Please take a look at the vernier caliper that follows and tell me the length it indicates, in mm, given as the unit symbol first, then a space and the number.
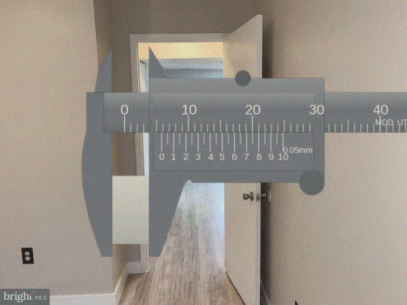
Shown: mm 5.8
